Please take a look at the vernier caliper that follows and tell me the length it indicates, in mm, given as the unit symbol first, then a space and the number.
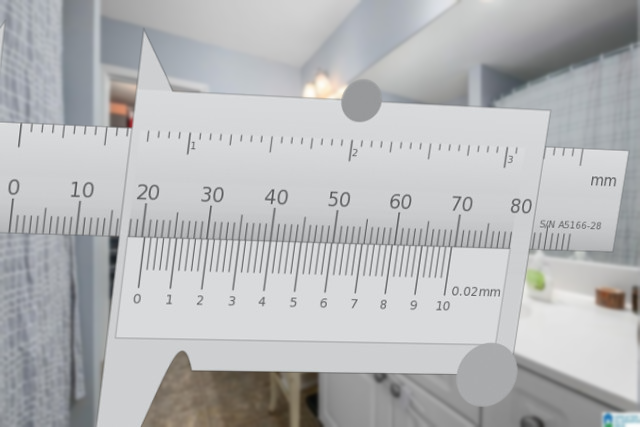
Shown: mm 20.4
